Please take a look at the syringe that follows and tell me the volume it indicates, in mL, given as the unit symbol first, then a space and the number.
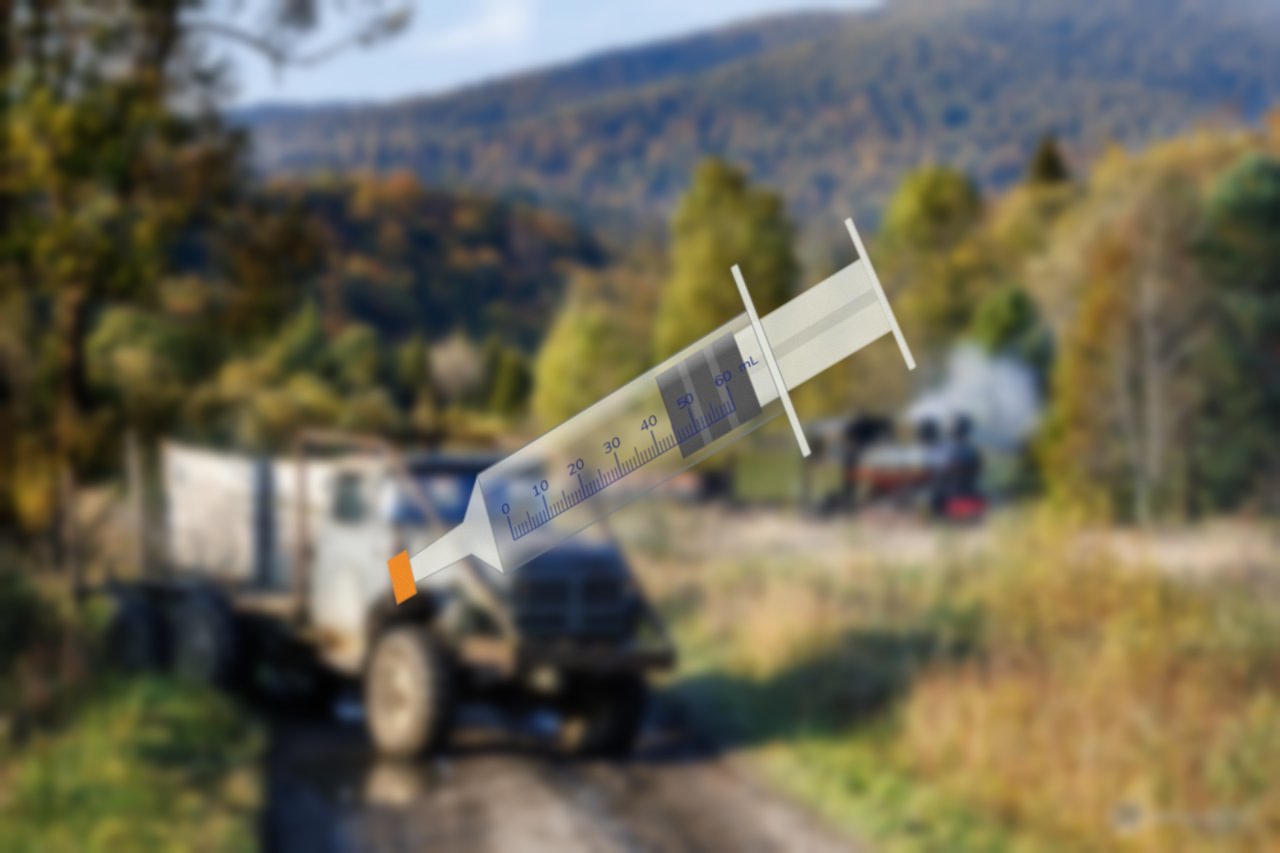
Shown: mL 45
